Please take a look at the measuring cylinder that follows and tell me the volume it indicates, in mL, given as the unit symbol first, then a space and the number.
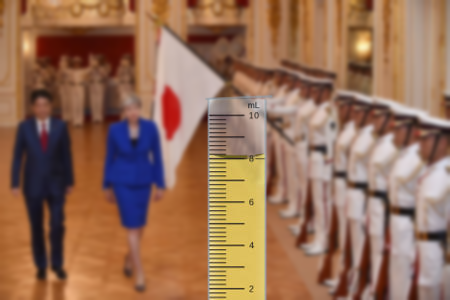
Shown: mL 8
